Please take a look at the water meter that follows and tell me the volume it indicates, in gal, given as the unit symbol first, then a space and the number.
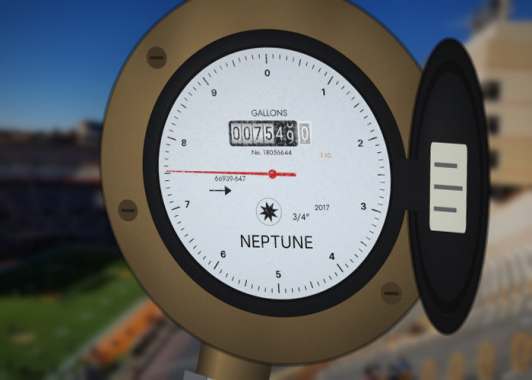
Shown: gal 75487.5
